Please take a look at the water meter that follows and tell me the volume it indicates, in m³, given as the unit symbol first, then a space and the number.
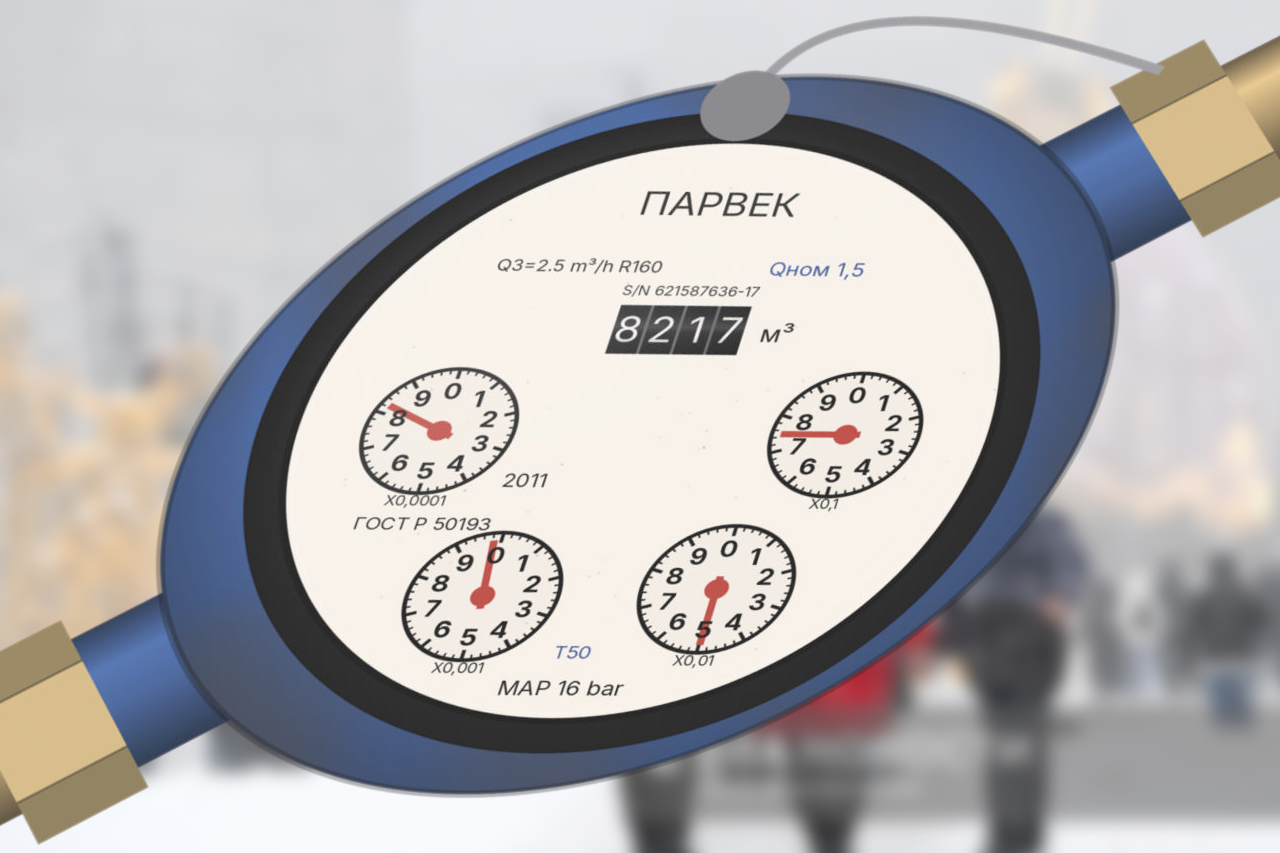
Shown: m³ 8217.7498
